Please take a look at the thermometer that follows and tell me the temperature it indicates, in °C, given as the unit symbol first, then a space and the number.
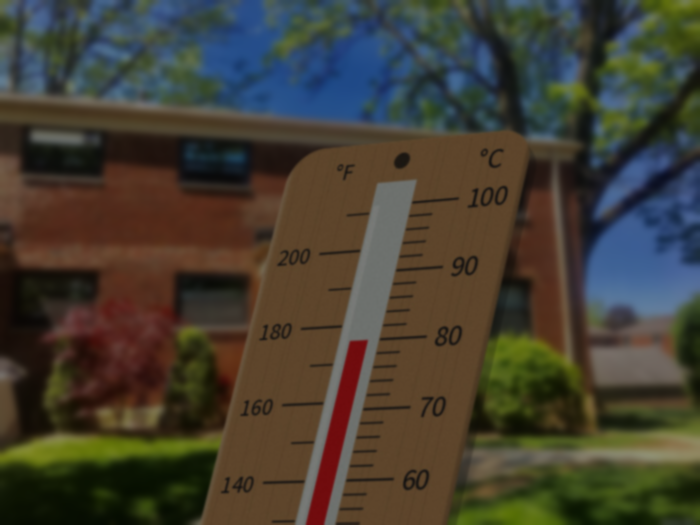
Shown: °C 80
